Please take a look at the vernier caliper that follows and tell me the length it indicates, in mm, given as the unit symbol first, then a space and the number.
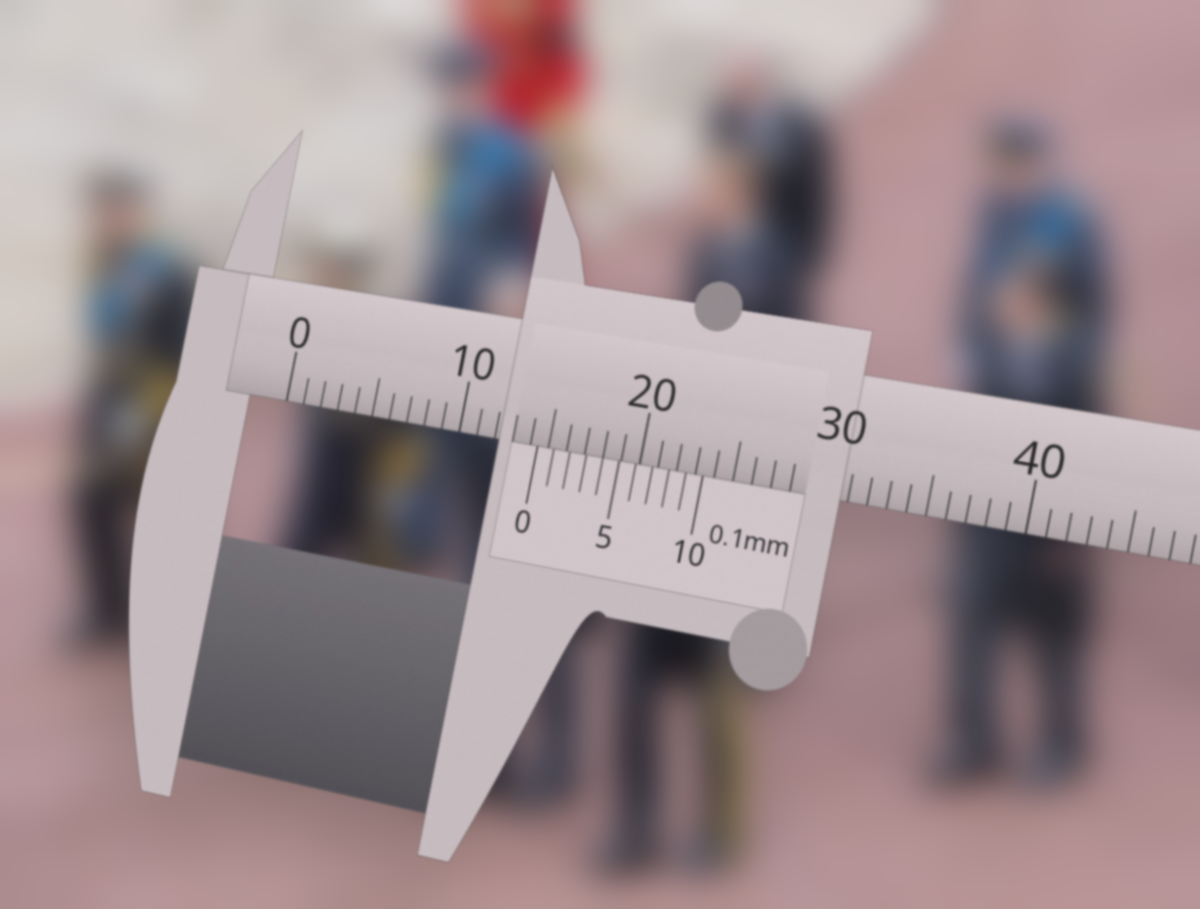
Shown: mm 14.4
